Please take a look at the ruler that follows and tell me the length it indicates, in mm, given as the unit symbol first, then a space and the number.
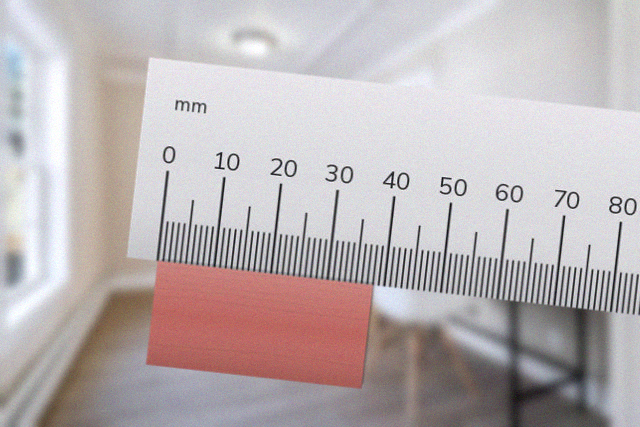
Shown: mm 38
